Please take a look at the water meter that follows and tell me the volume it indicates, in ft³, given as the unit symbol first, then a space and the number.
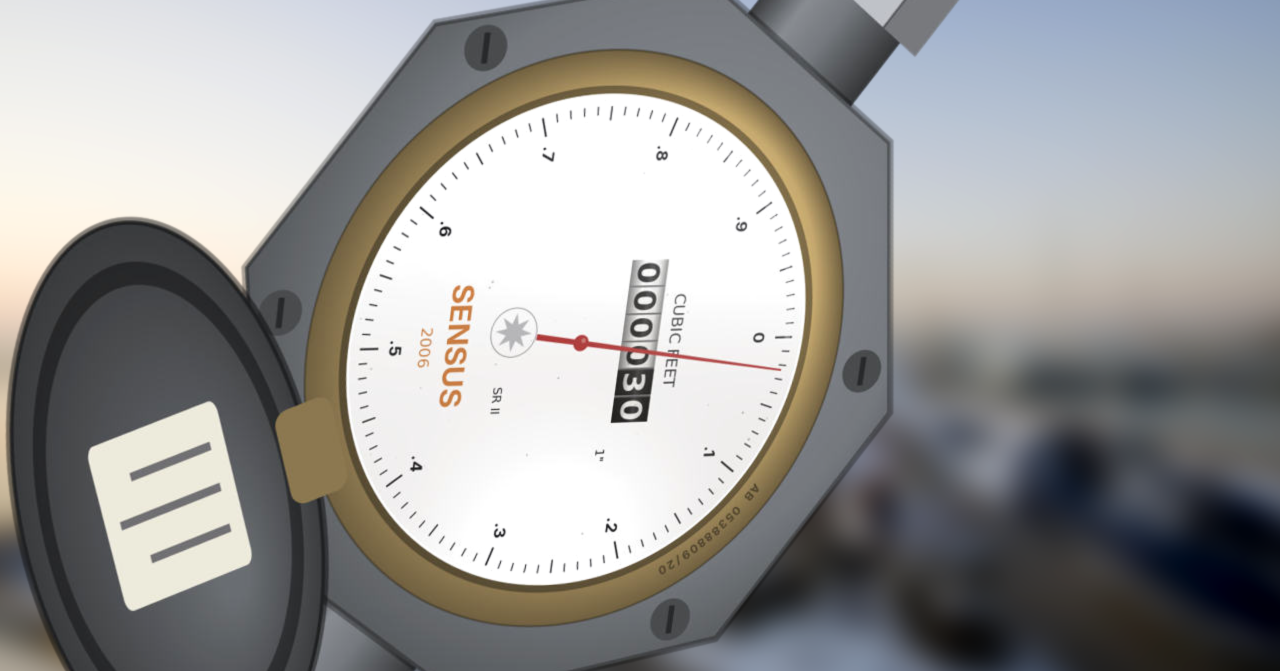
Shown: ft³ 30.02
